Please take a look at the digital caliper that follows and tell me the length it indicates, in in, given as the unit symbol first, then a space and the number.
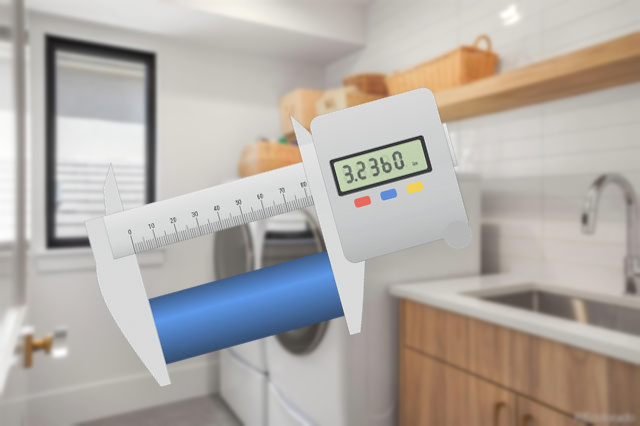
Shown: in 3.2360
